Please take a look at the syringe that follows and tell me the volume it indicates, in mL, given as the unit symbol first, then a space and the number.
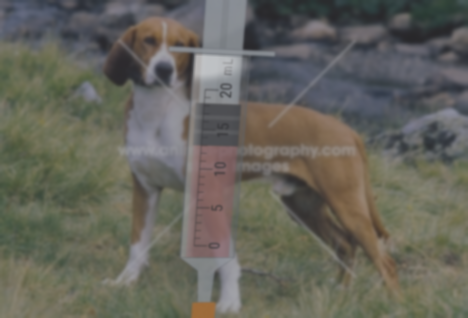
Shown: mL 13
